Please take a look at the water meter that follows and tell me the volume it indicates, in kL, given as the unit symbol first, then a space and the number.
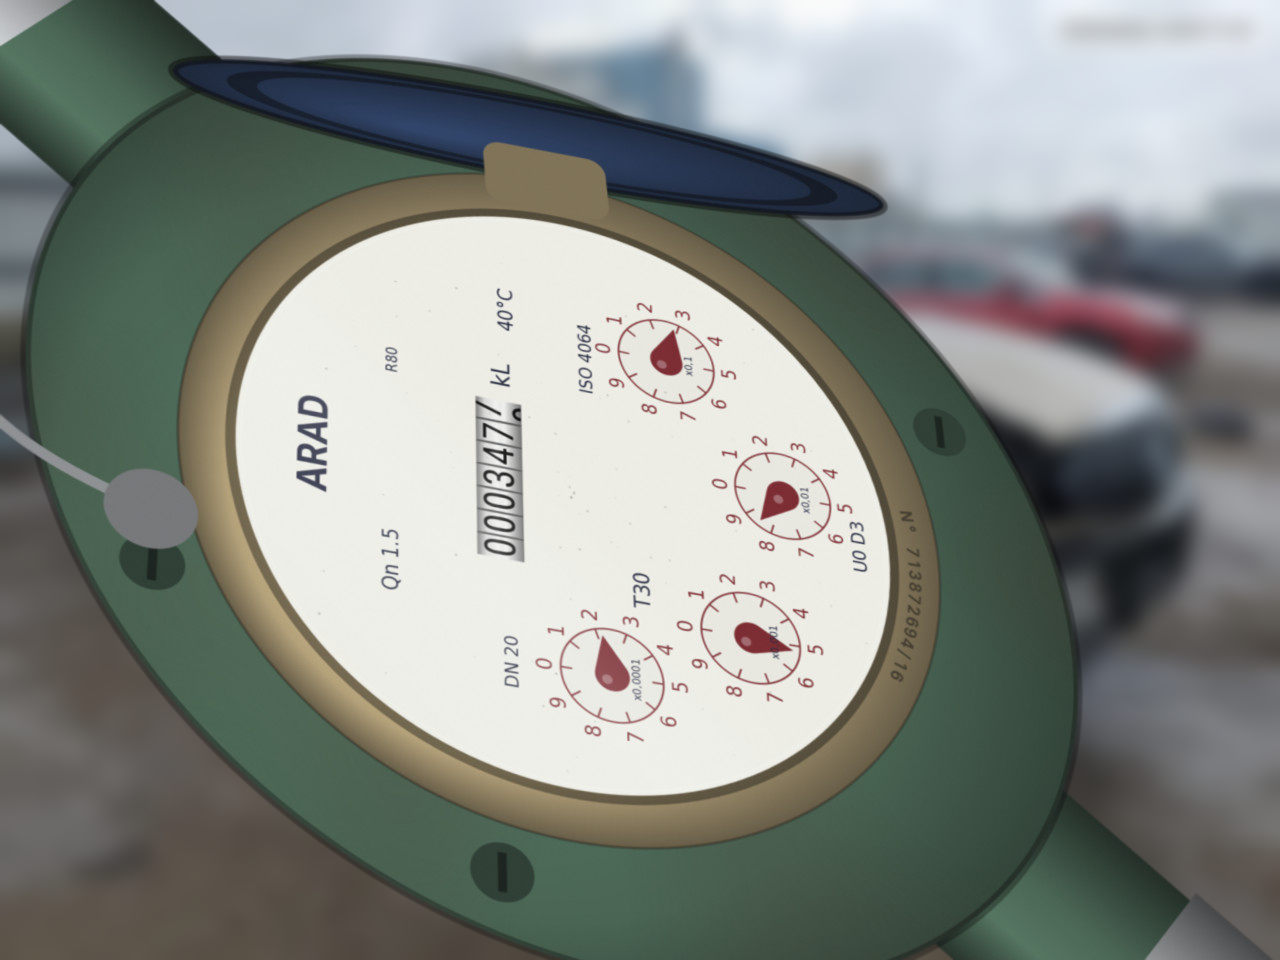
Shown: kL 3477.2852
